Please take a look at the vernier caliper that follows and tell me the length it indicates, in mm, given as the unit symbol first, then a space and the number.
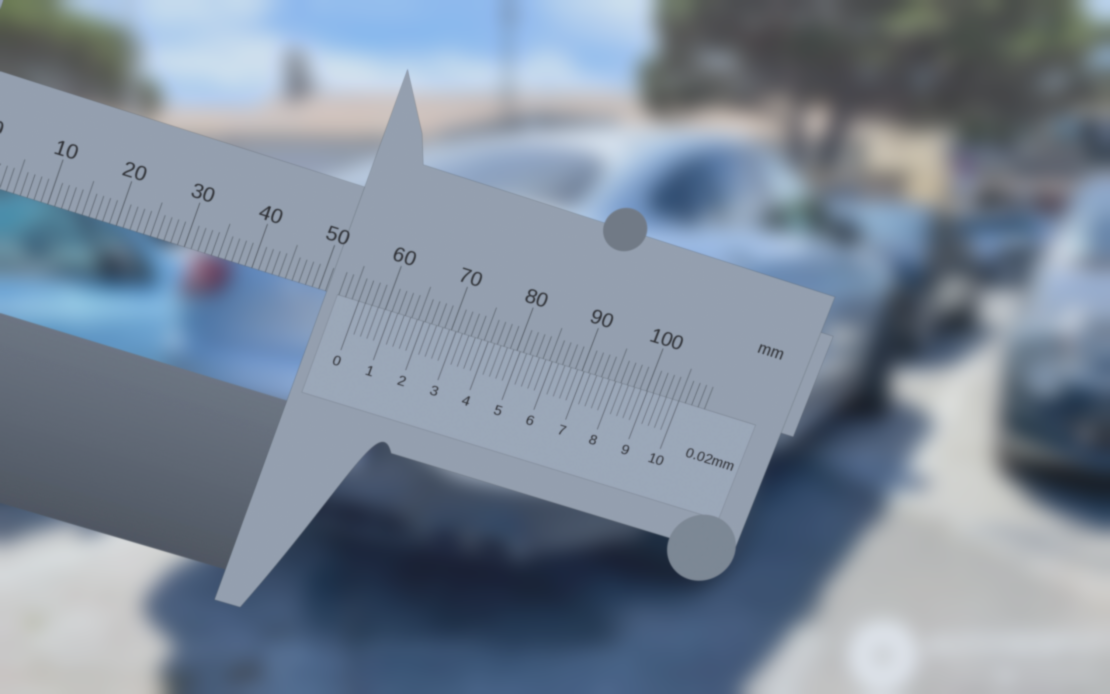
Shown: mm 56.0
